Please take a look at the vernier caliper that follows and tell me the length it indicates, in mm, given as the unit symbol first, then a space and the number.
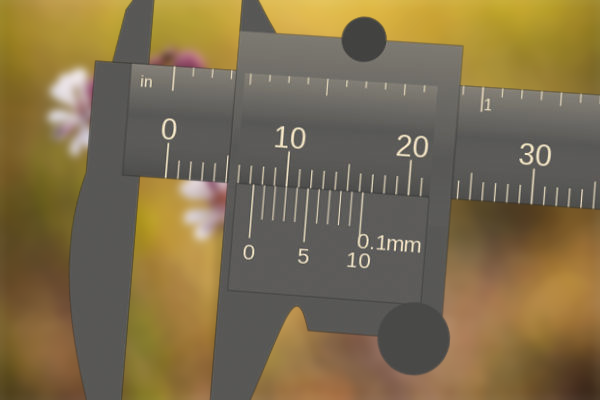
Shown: mm 7.3
